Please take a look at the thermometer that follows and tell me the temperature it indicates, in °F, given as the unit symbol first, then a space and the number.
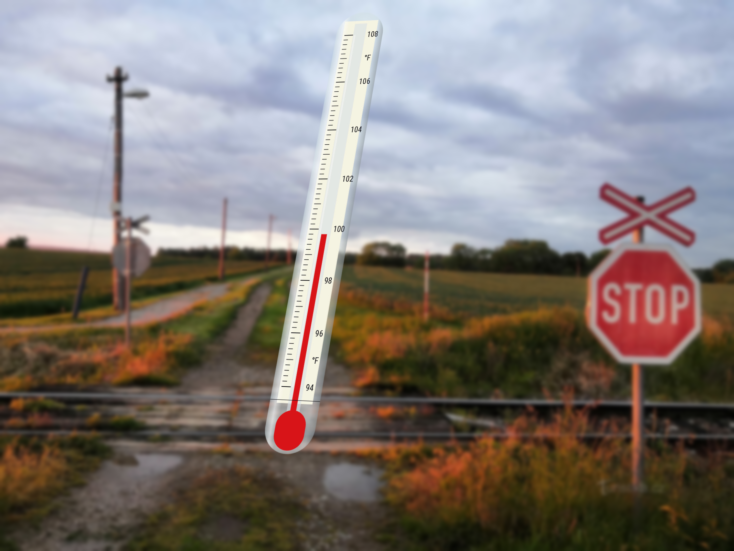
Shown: °F 99.8
